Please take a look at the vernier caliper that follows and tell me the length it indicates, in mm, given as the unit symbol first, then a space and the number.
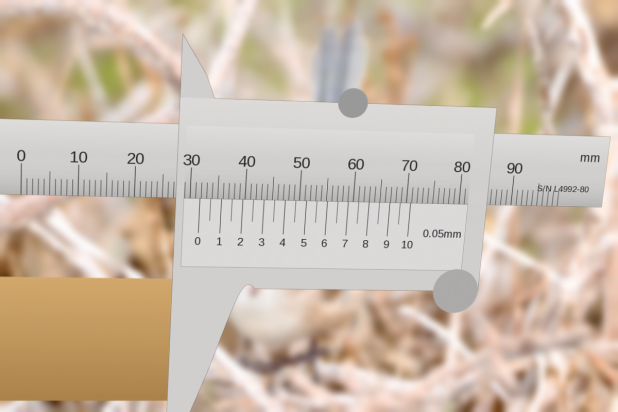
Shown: mm 31.8
